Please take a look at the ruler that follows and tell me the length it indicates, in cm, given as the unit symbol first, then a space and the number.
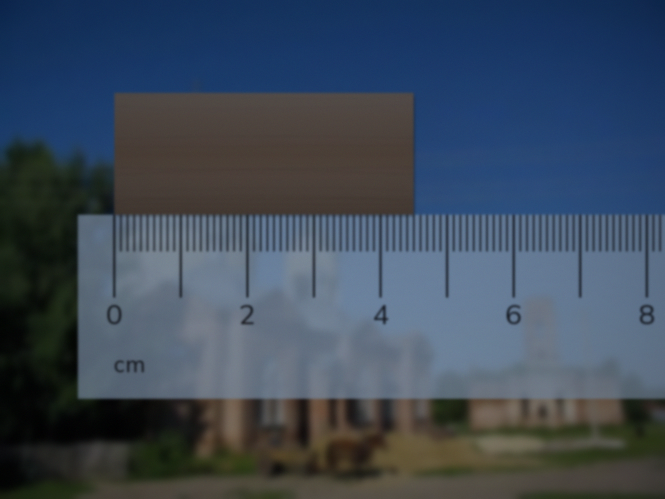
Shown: cm 4.5
